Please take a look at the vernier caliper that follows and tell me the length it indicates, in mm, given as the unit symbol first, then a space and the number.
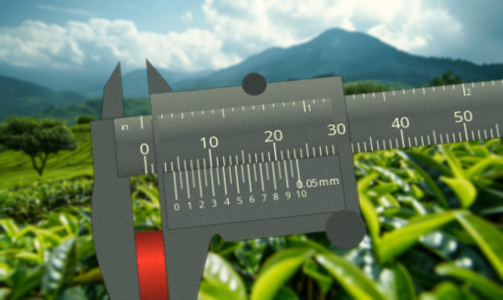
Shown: mm 4.2
